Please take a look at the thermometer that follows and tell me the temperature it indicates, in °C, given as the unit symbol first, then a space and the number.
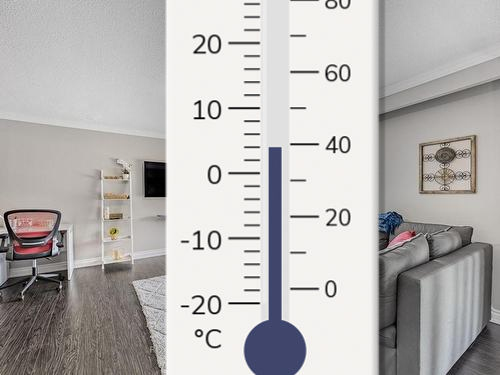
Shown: °C 4
